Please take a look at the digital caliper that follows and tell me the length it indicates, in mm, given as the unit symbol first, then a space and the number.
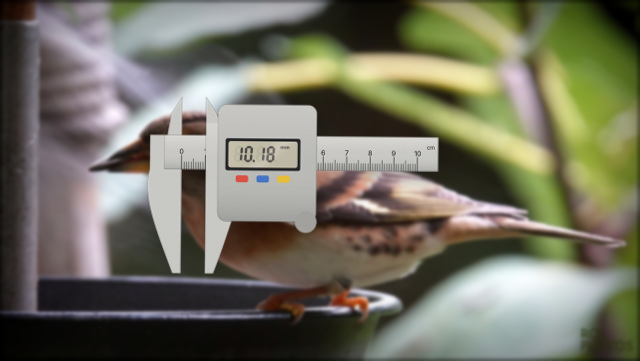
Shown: mm 10.18
